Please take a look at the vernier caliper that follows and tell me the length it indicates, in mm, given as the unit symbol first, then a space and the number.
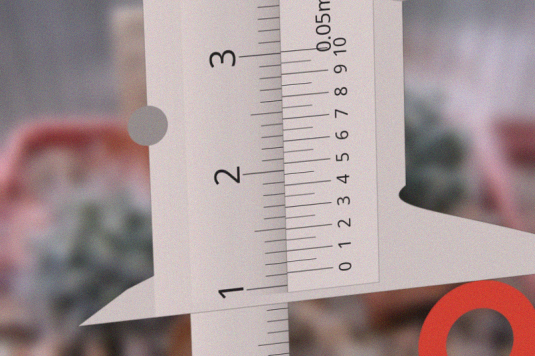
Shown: mm 11.1
